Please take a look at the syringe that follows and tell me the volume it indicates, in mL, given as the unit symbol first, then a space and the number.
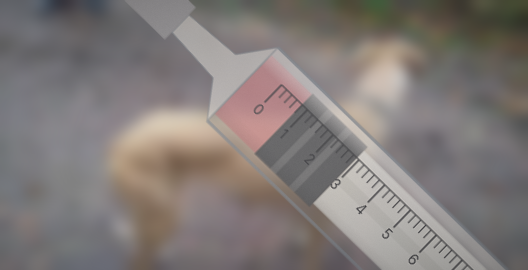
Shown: mL 0.8
